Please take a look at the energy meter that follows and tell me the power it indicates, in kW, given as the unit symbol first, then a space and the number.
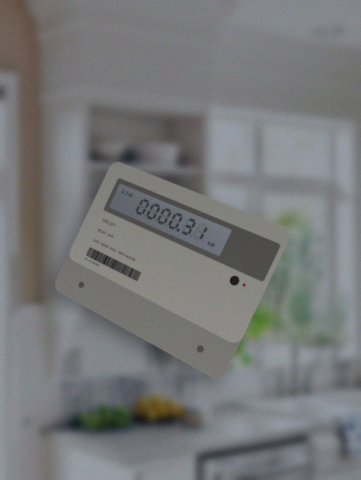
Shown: kW 0.31
